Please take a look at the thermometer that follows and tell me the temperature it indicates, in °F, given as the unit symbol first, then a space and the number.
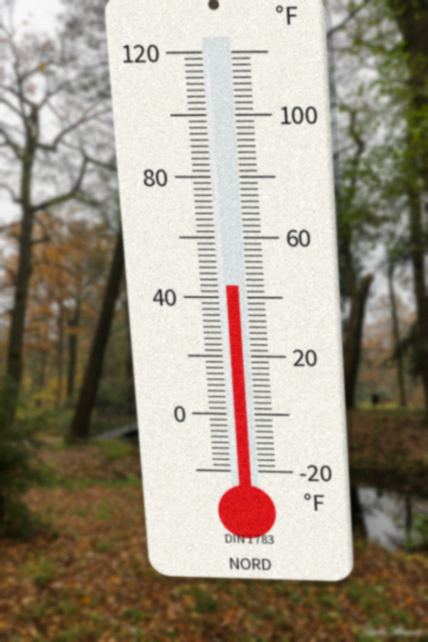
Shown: °F 44
